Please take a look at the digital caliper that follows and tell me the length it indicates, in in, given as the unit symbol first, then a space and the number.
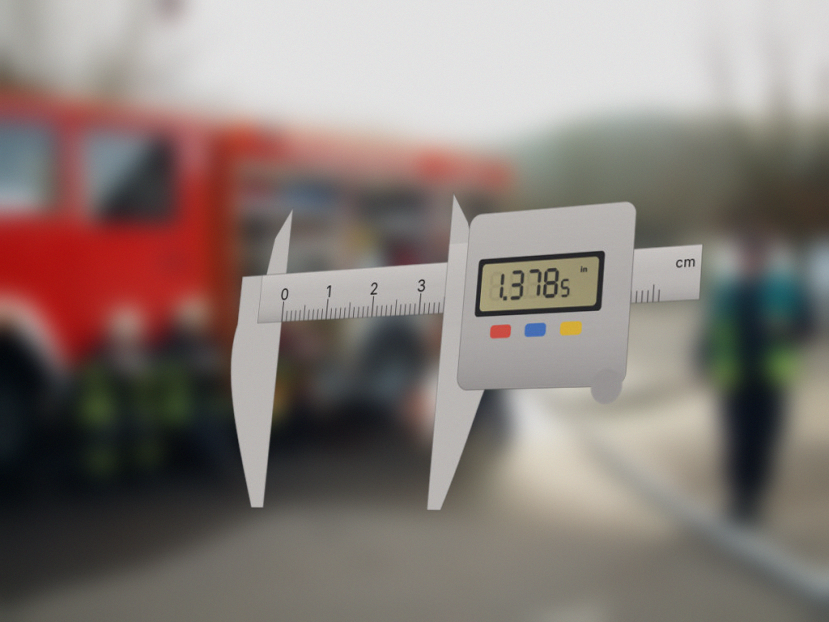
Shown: in 1.3785
